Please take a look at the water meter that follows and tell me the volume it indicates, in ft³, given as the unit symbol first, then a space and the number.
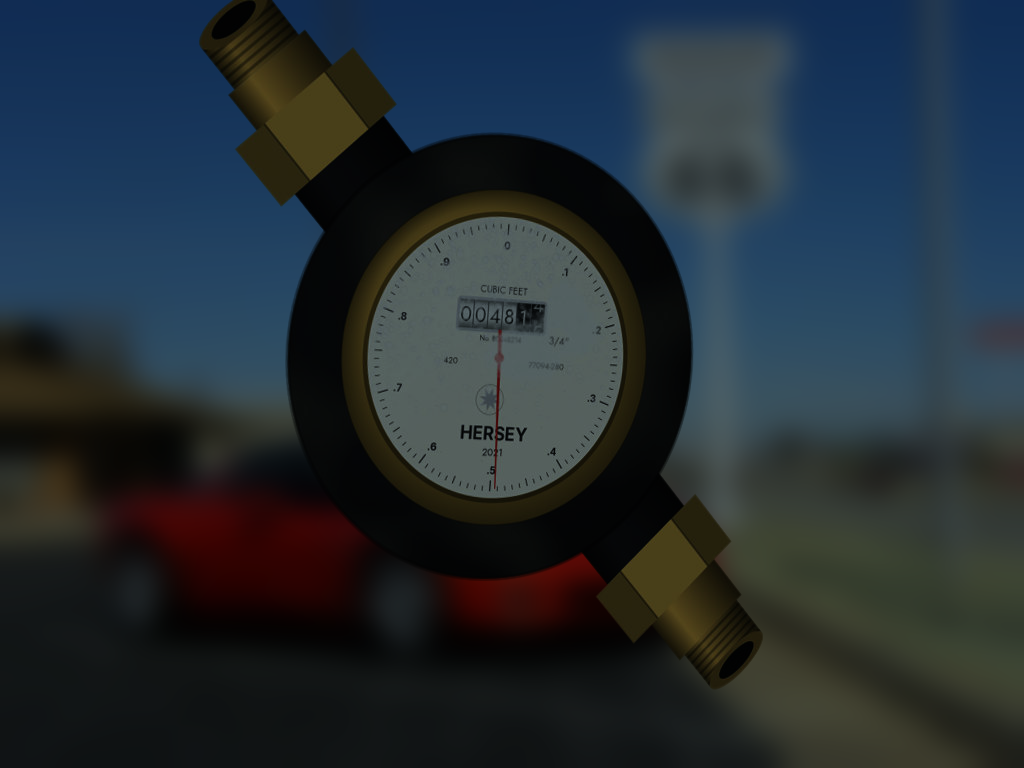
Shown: ft³ 4814.49
